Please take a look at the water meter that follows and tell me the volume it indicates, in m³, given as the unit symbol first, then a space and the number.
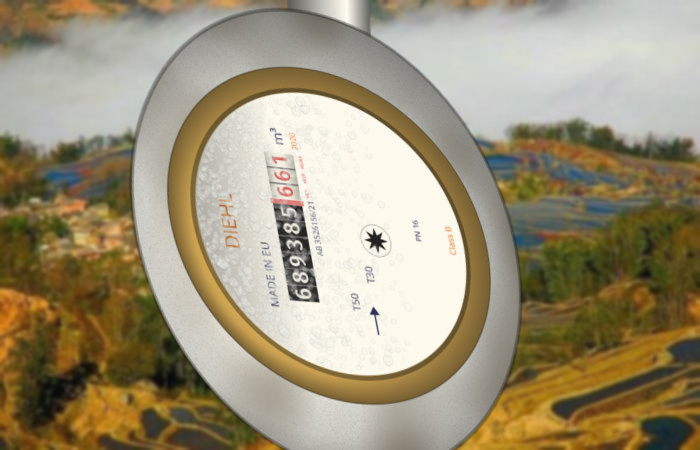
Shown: m³ 689385.661
